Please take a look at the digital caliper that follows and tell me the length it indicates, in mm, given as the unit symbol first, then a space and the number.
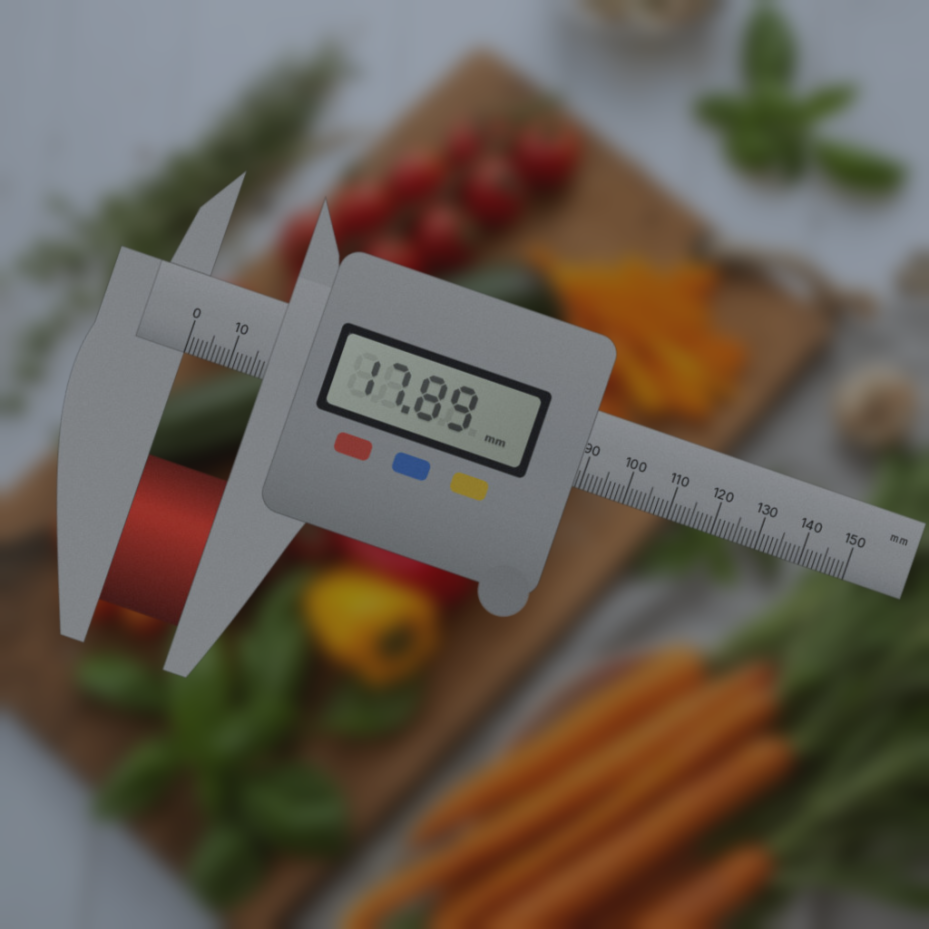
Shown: mm 17.89
